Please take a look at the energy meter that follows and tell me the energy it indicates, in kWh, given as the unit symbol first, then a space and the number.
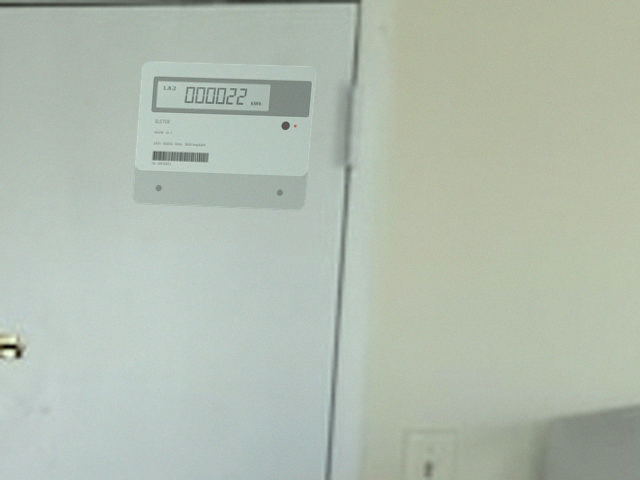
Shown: kWh 22
